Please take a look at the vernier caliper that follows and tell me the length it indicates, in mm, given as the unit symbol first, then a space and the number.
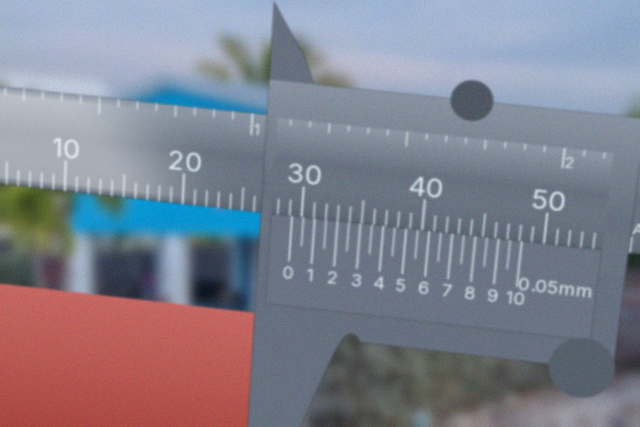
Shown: mm 29.2
